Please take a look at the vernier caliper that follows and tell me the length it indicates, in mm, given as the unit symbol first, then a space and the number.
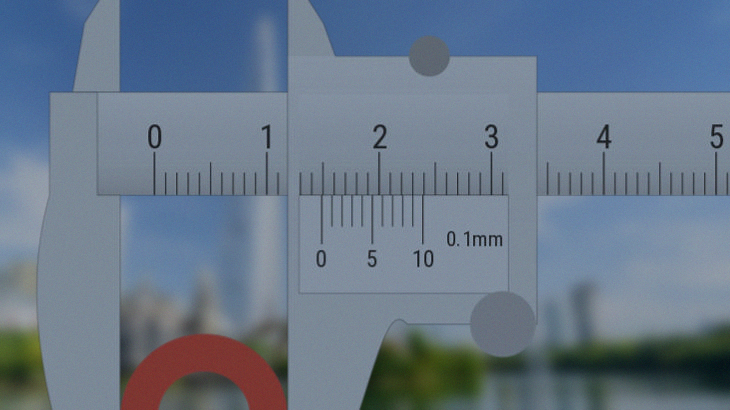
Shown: mm 14.9
